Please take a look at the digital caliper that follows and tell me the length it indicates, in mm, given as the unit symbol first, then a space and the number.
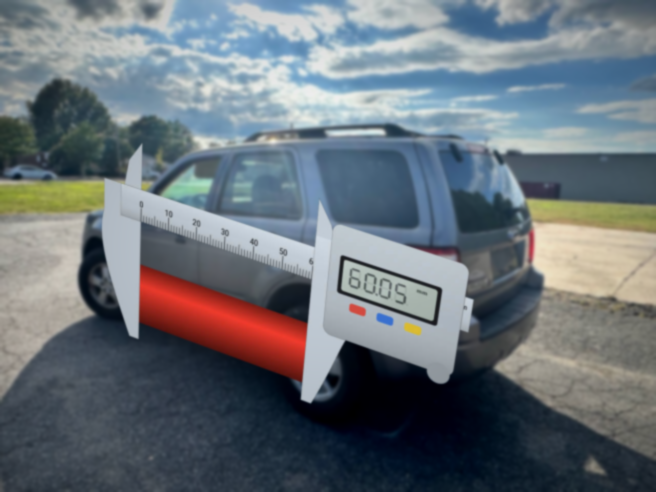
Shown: mm 60.05
